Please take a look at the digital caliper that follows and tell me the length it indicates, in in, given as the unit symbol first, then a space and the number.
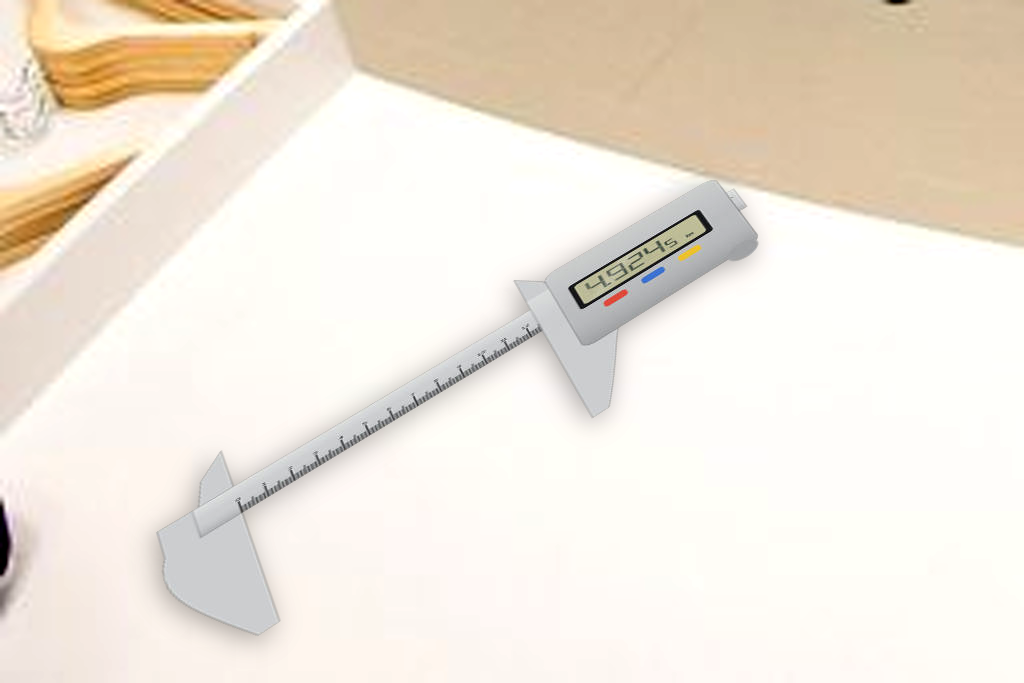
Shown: in 4.9245
